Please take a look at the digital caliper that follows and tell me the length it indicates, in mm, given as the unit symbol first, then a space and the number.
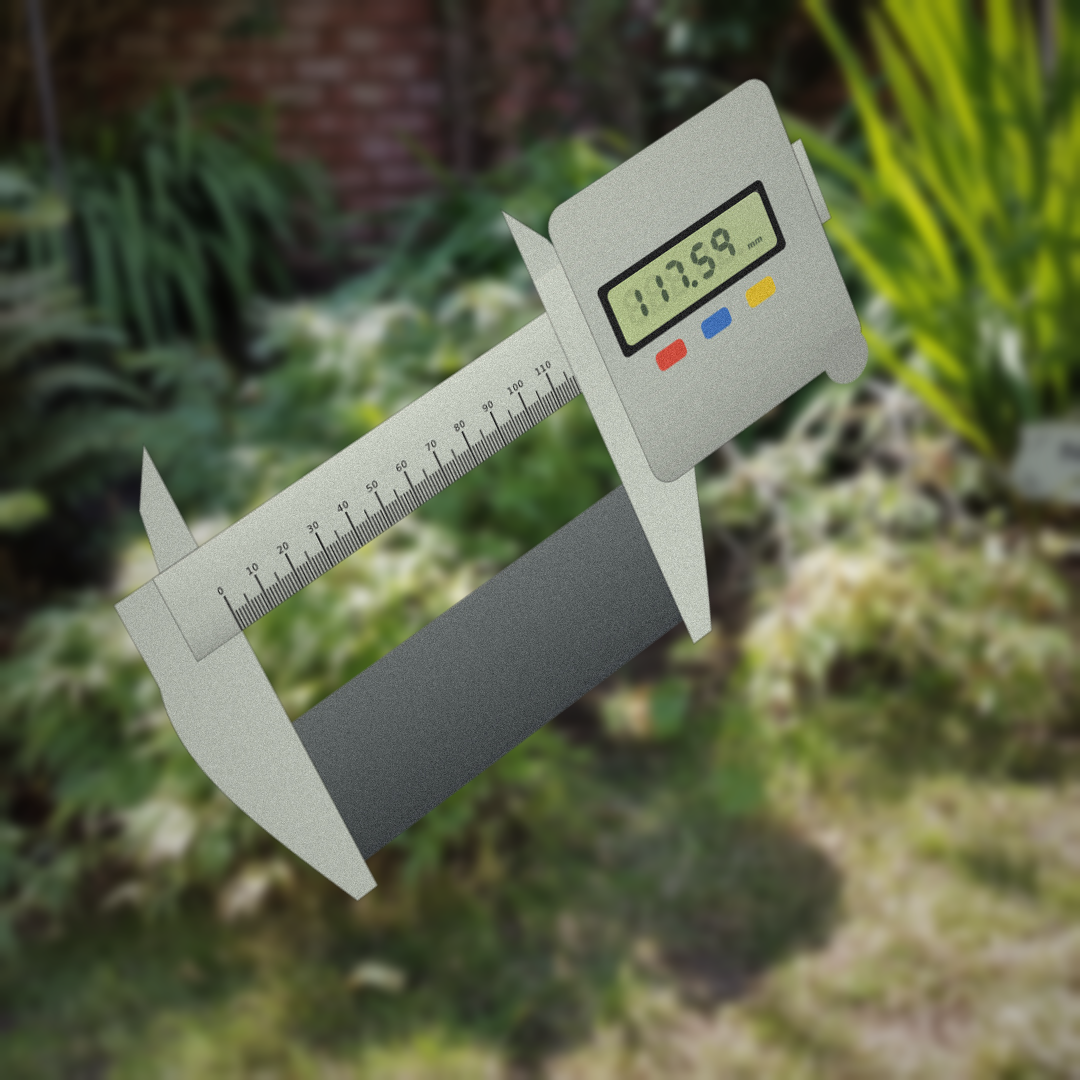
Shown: mm 117.59
